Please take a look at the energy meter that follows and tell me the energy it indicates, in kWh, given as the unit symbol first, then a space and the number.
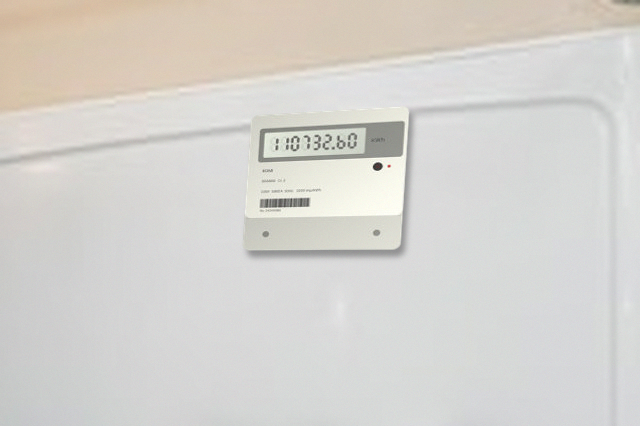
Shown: kWh 110732.60
